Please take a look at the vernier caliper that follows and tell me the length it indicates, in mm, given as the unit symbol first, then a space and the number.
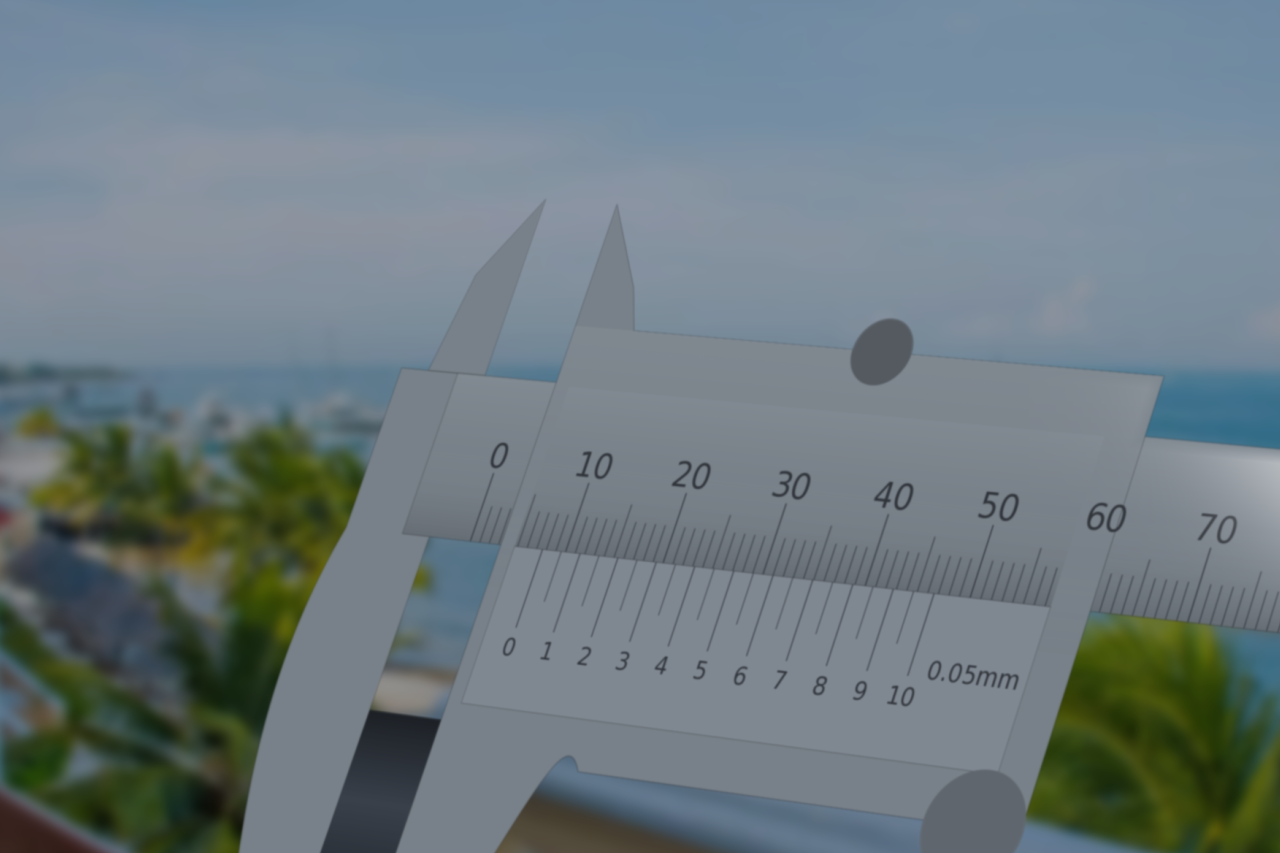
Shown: mm 7.6
